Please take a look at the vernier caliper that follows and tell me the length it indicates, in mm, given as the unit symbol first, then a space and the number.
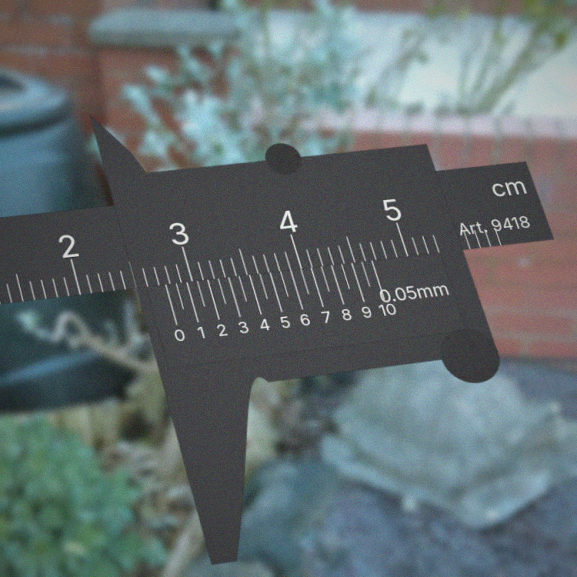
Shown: mm 27.6
